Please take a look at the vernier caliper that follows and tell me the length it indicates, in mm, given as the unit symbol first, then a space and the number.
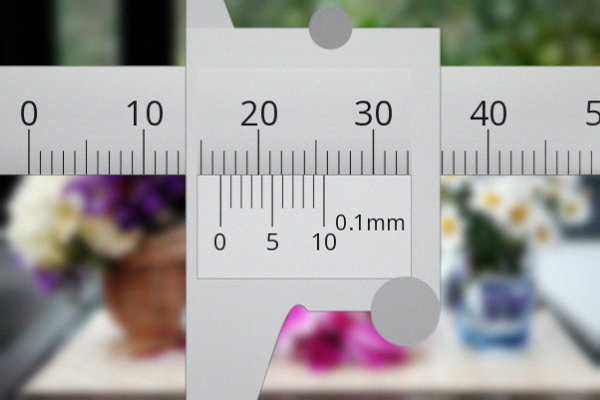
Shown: mm 16.7
